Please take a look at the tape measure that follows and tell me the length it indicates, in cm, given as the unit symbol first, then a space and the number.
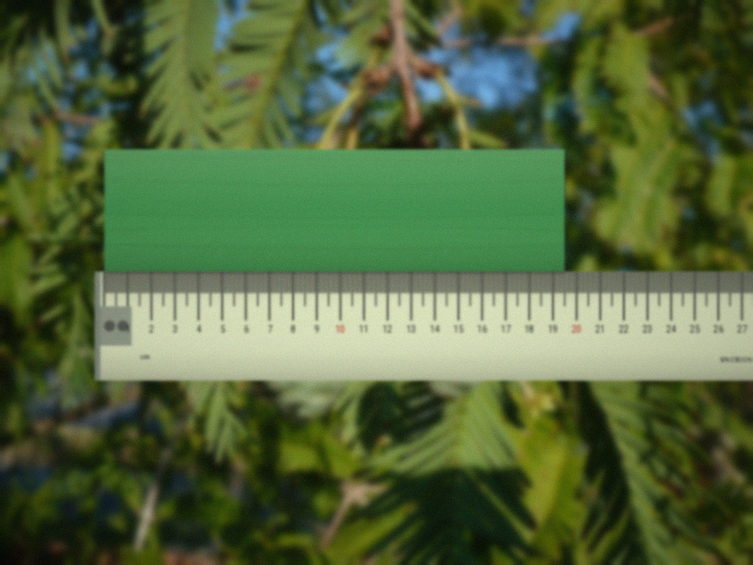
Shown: cm 19.5
